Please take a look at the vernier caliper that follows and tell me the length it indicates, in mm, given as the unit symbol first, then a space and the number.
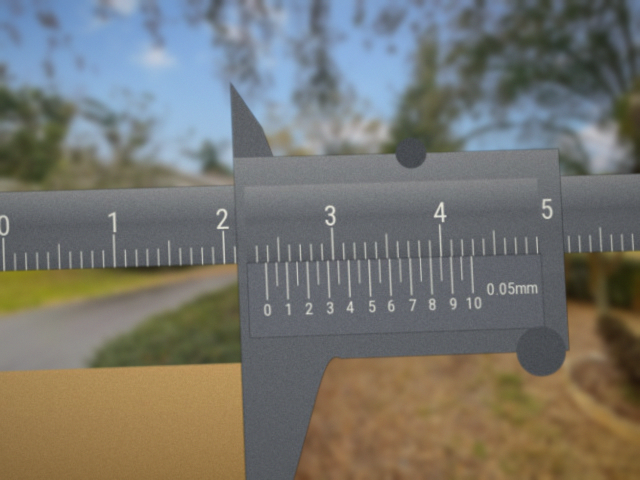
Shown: mm 23.8
